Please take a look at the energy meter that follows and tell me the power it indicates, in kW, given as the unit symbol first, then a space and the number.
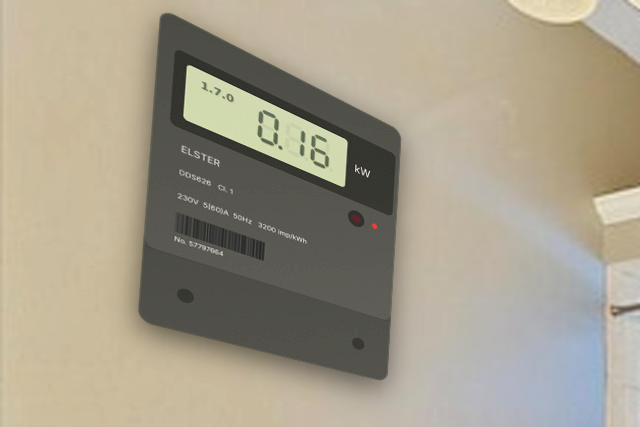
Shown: kW 0.16
